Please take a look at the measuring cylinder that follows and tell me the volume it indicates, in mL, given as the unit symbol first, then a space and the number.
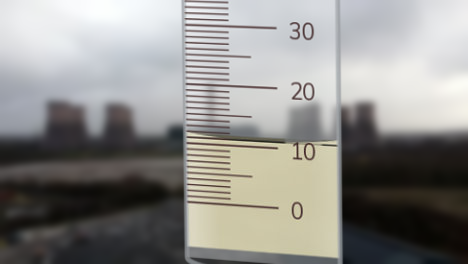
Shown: mL 11
